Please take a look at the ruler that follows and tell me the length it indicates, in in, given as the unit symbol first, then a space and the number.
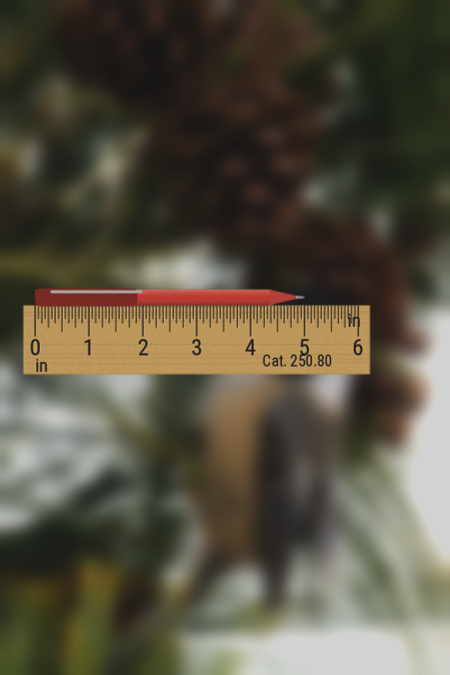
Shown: in 5
